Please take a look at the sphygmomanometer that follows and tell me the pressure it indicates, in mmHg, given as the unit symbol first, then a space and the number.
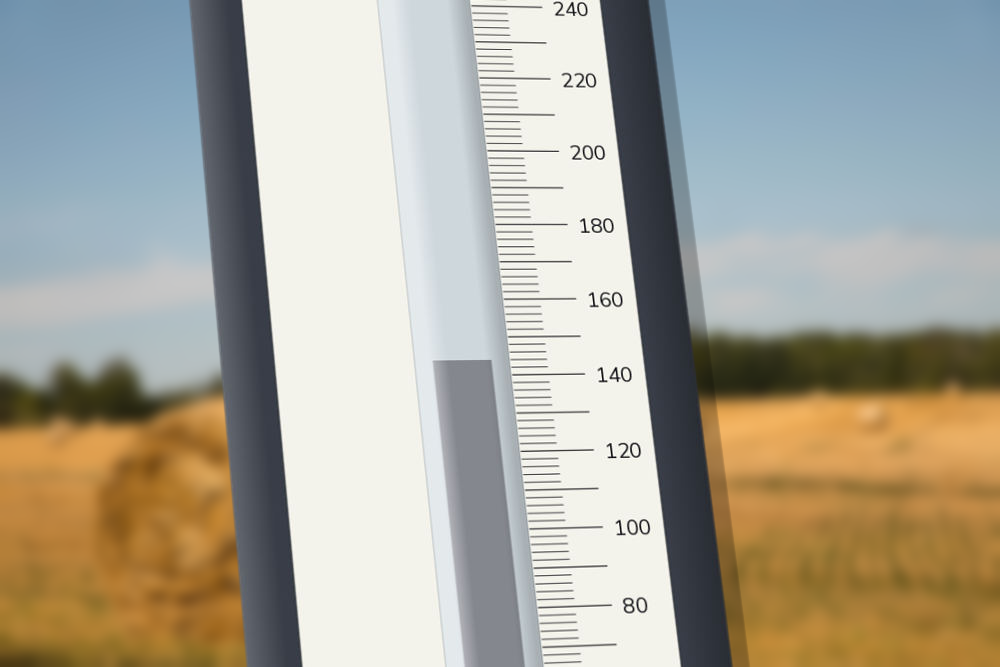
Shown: mmHg 144
